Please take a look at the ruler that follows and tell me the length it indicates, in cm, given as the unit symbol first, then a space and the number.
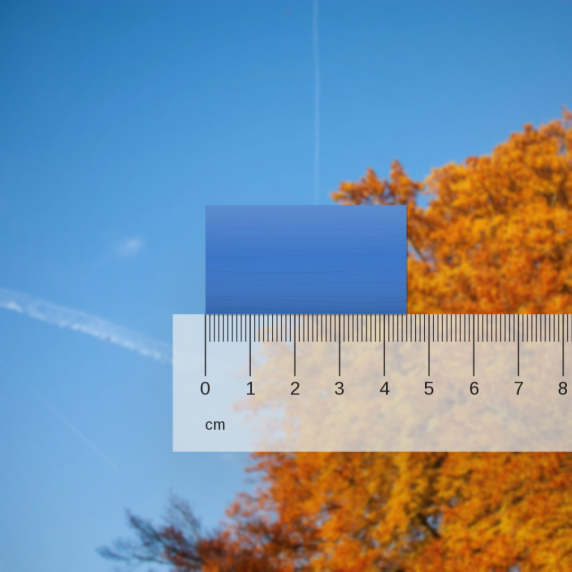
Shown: cm 4.5
